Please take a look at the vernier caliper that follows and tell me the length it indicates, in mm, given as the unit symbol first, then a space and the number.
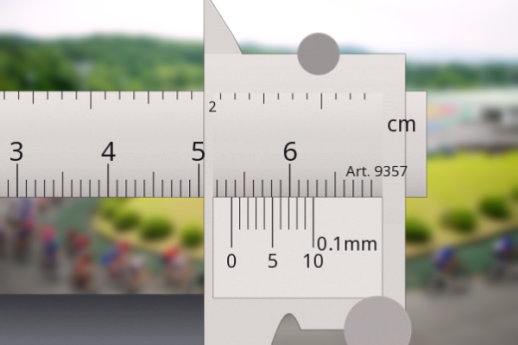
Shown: mm 53.6
